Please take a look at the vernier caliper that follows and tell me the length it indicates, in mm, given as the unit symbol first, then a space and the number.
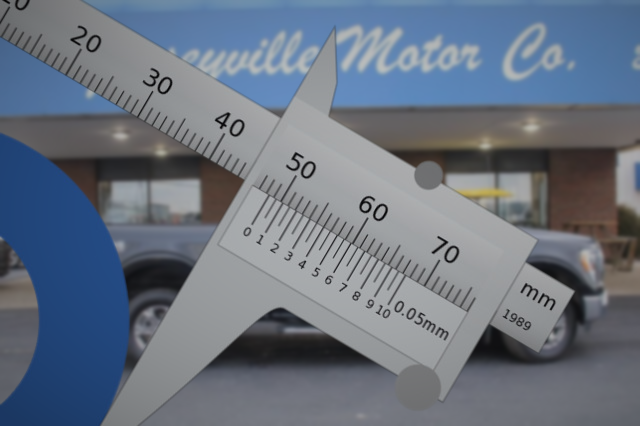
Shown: mm 48.4
